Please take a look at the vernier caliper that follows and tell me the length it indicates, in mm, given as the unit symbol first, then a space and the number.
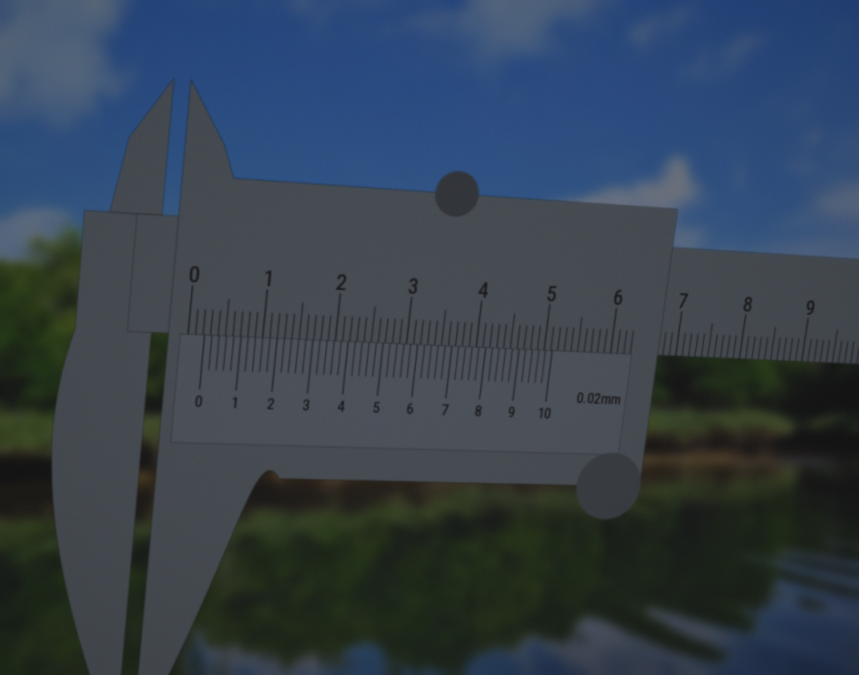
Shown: mm 2.2
